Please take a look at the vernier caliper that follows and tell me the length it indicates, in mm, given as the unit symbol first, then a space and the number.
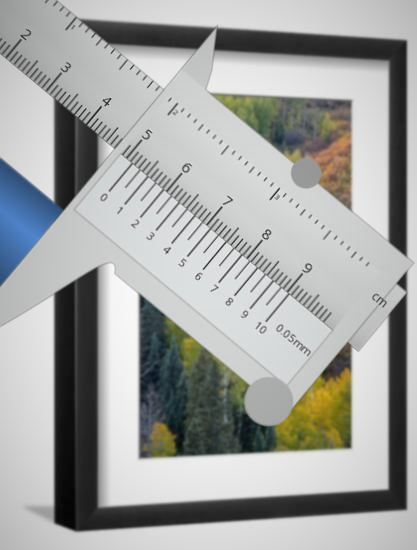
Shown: mm 51.5
